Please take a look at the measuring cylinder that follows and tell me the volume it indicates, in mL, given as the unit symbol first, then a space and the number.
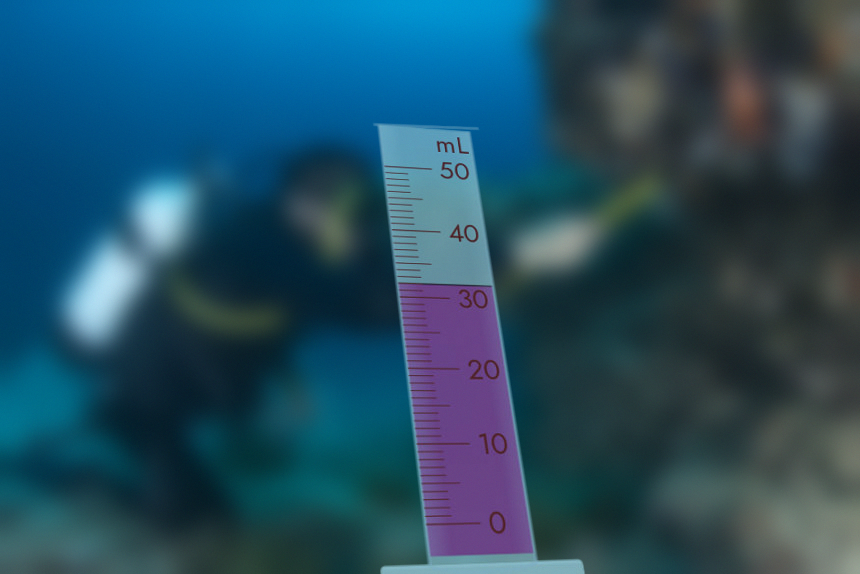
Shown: mL 32
